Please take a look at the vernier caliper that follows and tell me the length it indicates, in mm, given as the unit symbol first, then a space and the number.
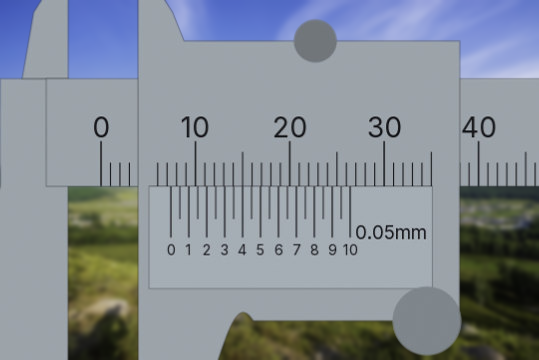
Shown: mm 7.4
